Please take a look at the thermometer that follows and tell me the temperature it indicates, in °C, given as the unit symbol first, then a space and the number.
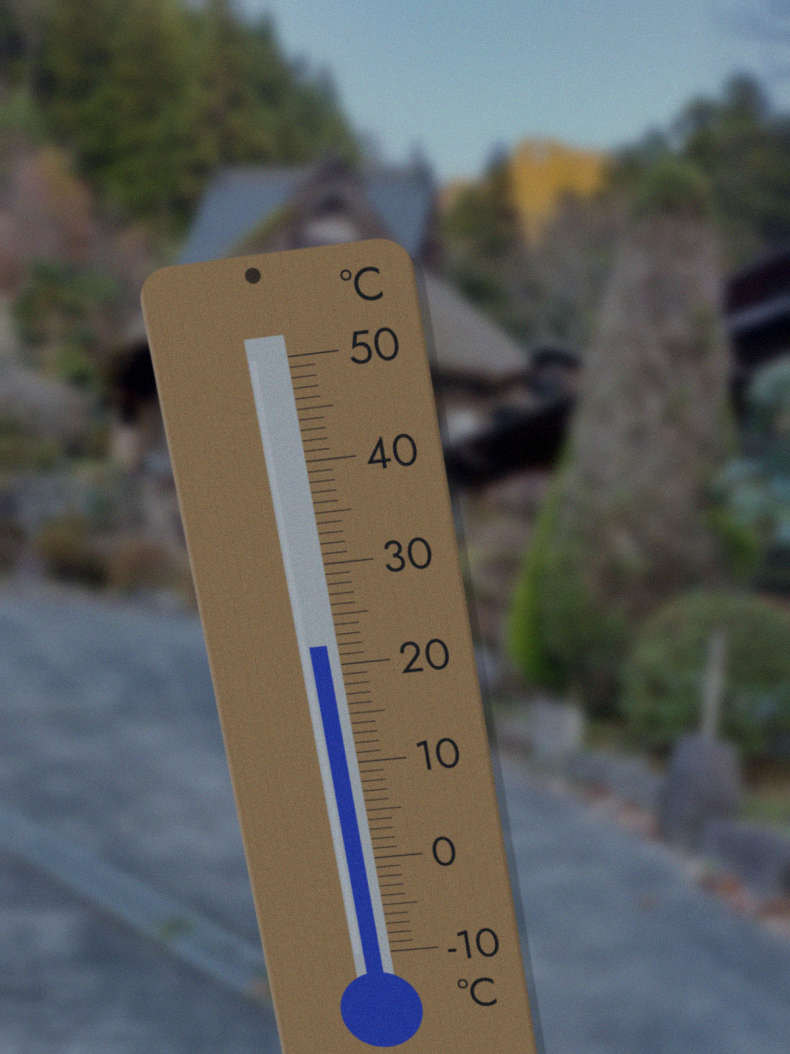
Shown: °C 22
